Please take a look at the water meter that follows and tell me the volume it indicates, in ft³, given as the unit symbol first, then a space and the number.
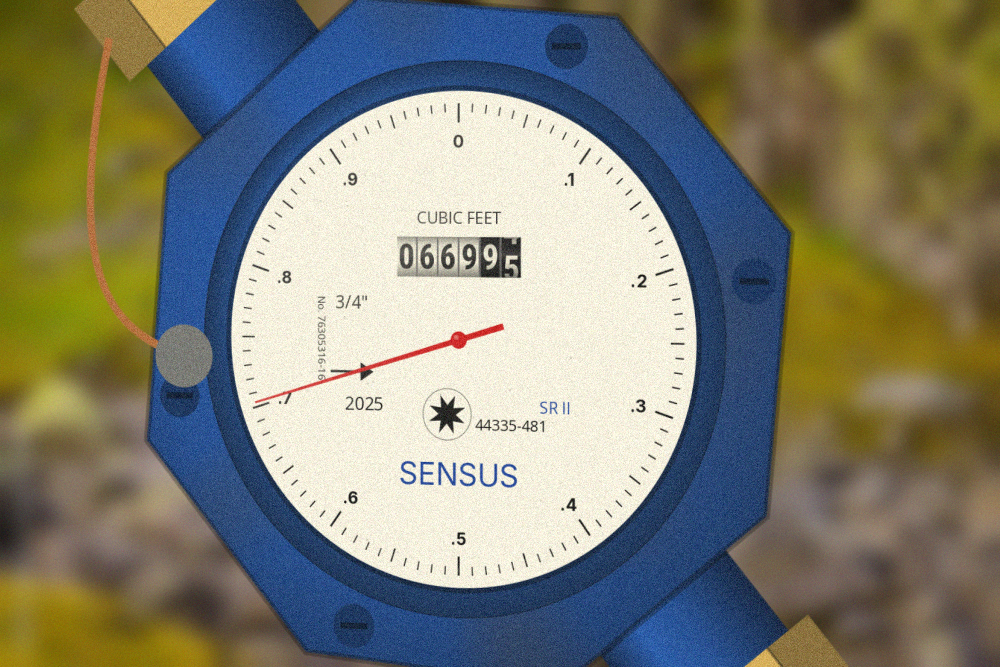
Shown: ft³ 66994.70
